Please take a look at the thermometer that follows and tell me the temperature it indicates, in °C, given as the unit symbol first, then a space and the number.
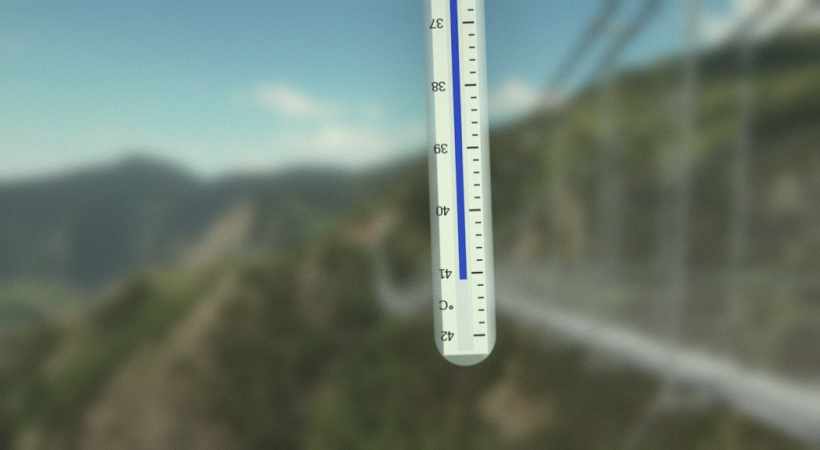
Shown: °C 41.1
